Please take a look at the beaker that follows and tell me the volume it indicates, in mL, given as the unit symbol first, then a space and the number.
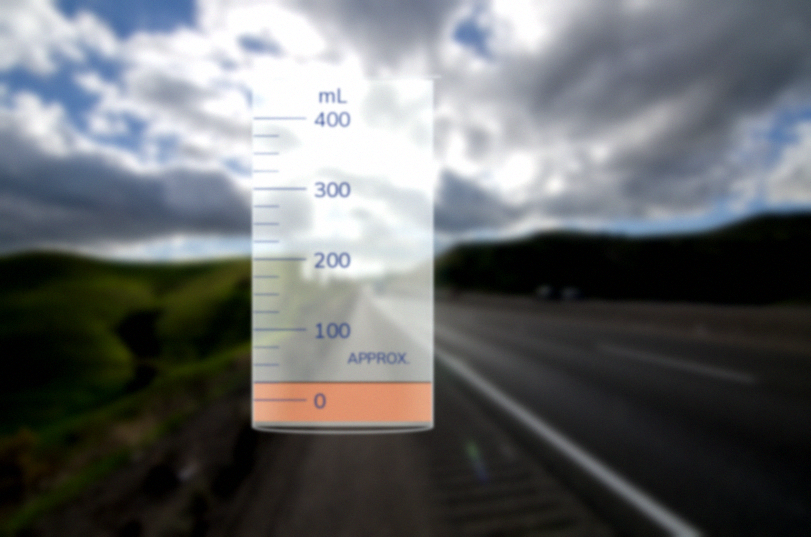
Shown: mL 25
